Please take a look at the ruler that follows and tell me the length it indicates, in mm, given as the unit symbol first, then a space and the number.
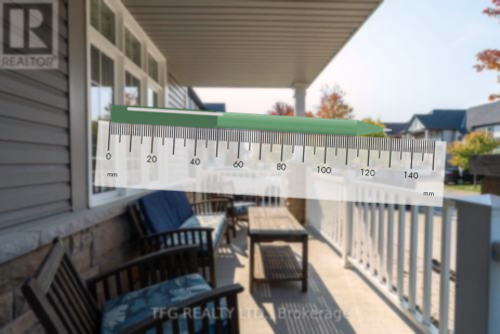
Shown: mm 130
